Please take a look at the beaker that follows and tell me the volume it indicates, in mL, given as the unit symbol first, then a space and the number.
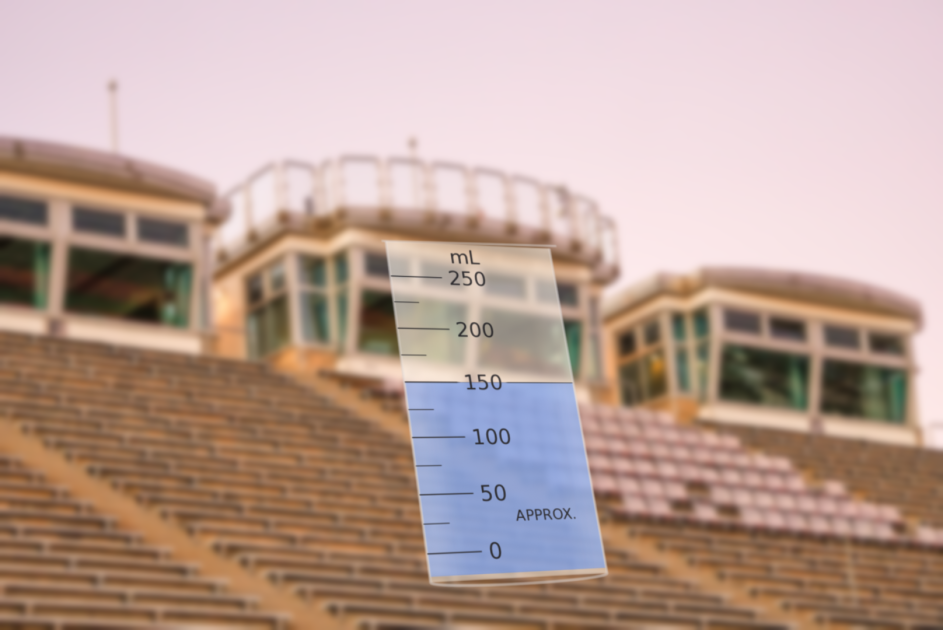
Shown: mL 150
